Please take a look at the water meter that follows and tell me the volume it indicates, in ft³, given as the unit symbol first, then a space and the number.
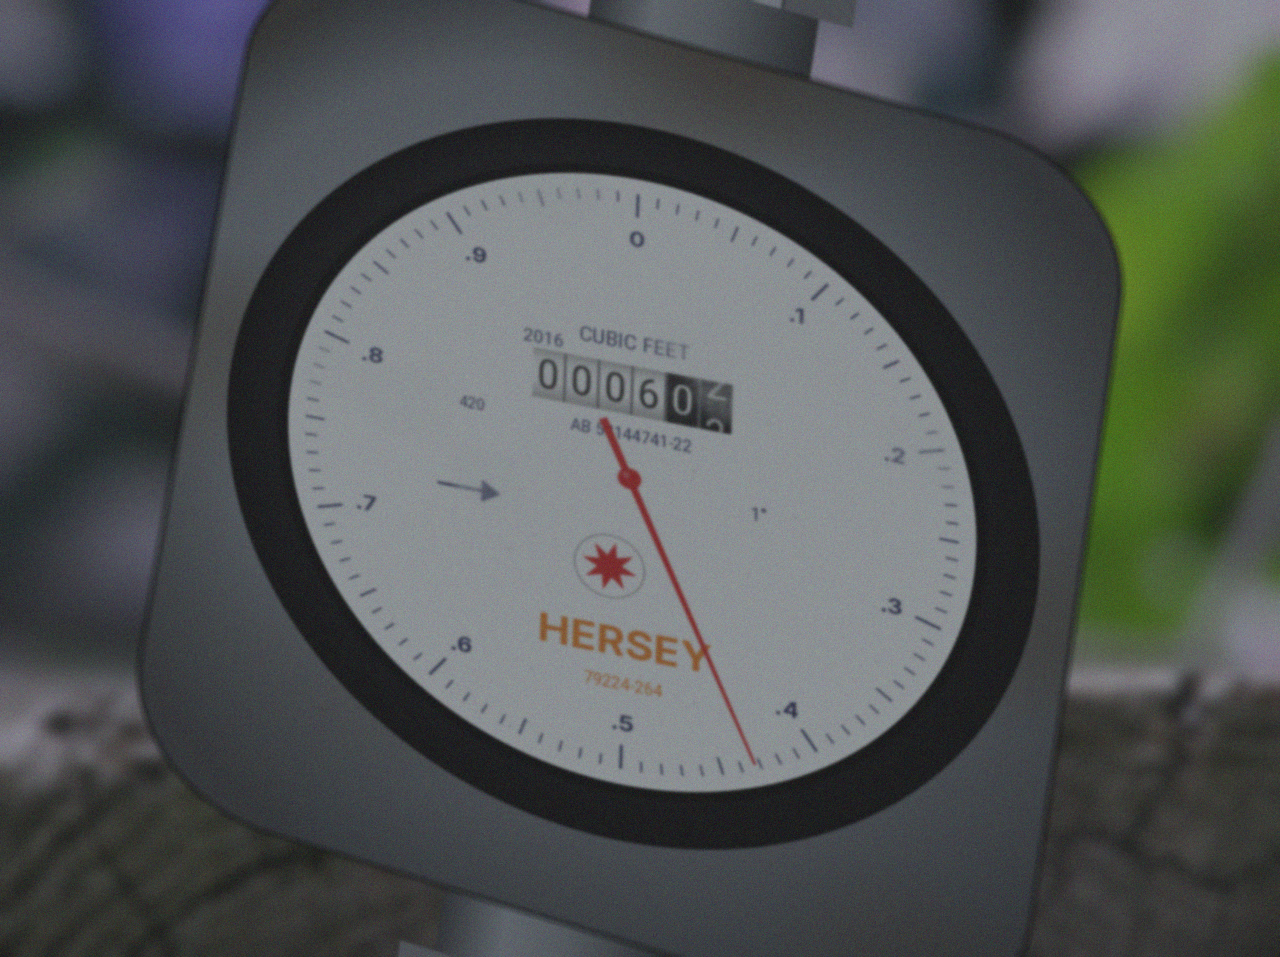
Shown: ft³ 602.43
